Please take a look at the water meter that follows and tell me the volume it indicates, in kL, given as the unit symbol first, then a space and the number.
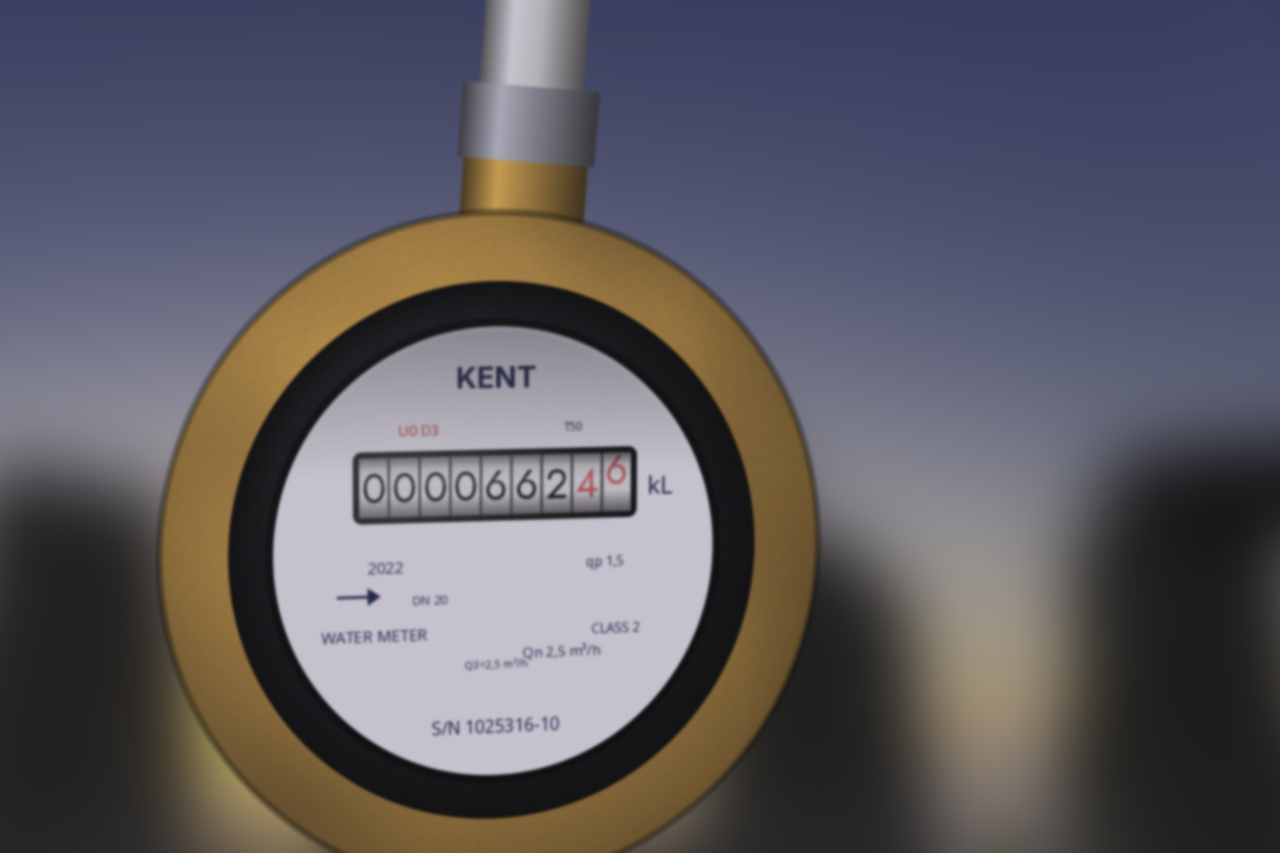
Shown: kL 662.46
